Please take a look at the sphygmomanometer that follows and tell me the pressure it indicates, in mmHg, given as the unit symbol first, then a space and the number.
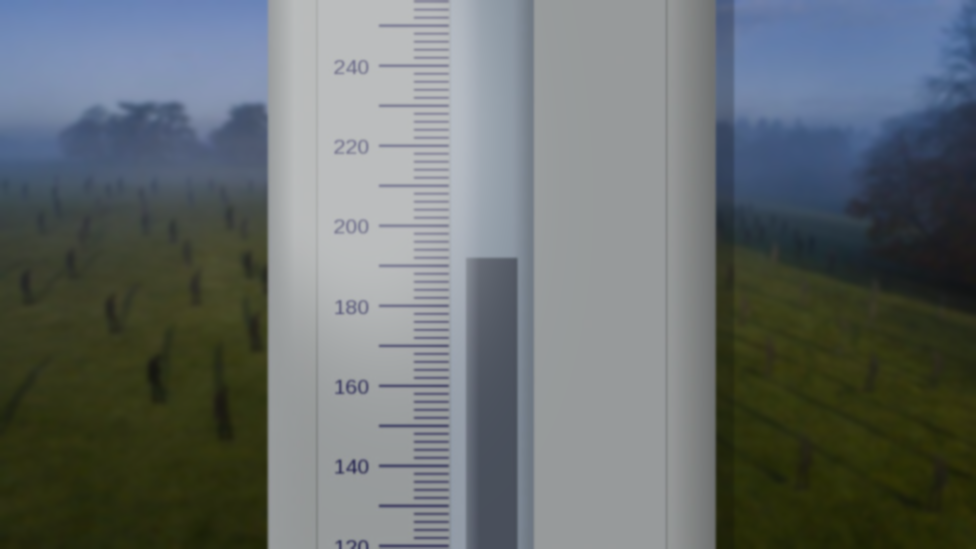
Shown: mmHg 192
